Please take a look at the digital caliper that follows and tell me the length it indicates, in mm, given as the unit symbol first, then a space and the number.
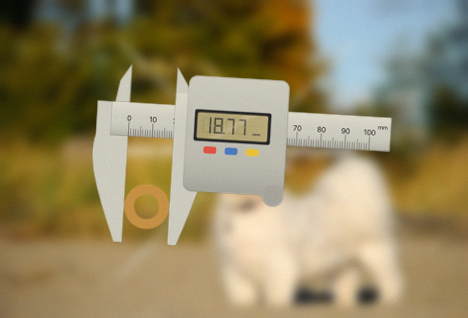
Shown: mm 18.77
